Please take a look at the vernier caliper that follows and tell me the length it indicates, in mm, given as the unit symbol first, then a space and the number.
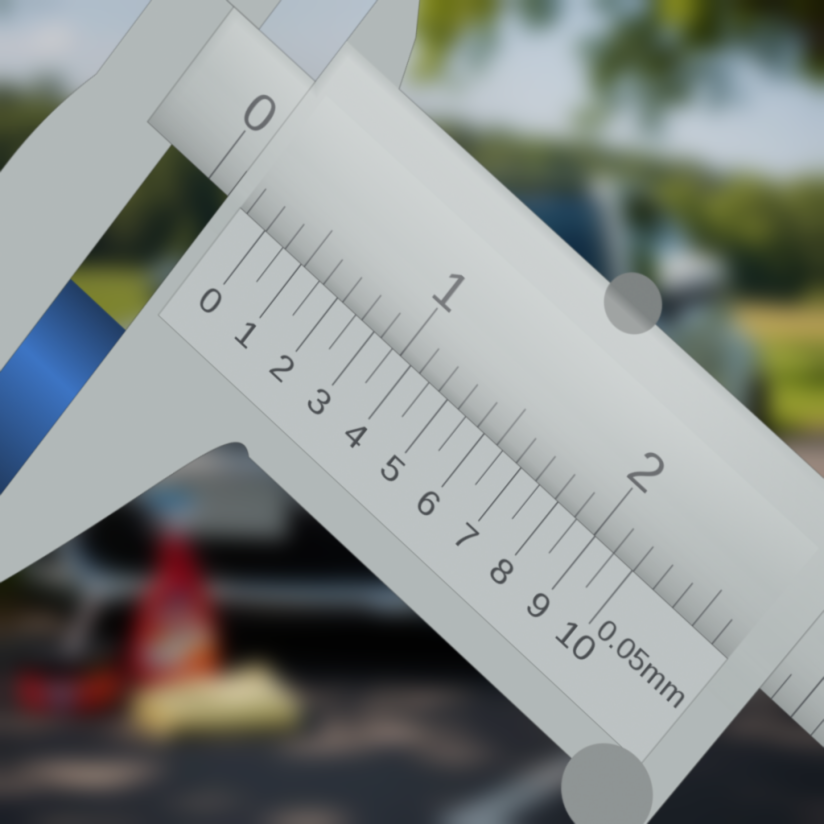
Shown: mm 2.95
